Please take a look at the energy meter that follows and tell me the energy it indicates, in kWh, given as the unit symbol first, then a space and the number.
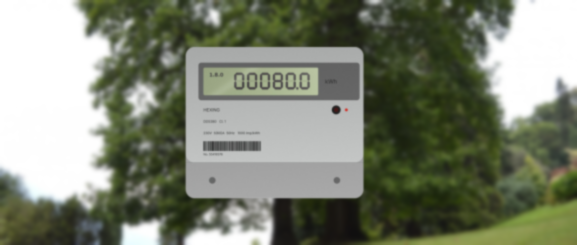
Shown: kWh 80.0
